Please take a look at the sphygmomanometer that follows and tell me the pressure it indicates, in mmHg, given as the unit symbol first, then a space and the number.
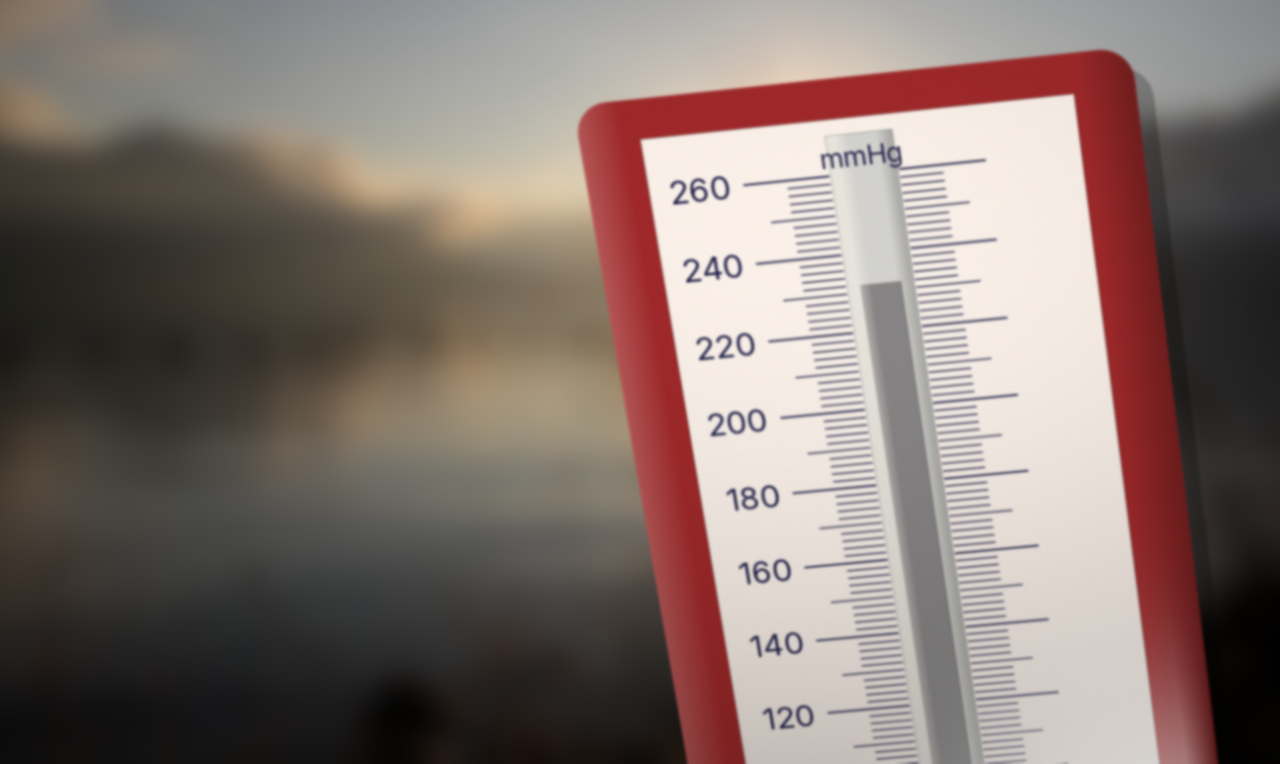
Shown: mmHg 232
